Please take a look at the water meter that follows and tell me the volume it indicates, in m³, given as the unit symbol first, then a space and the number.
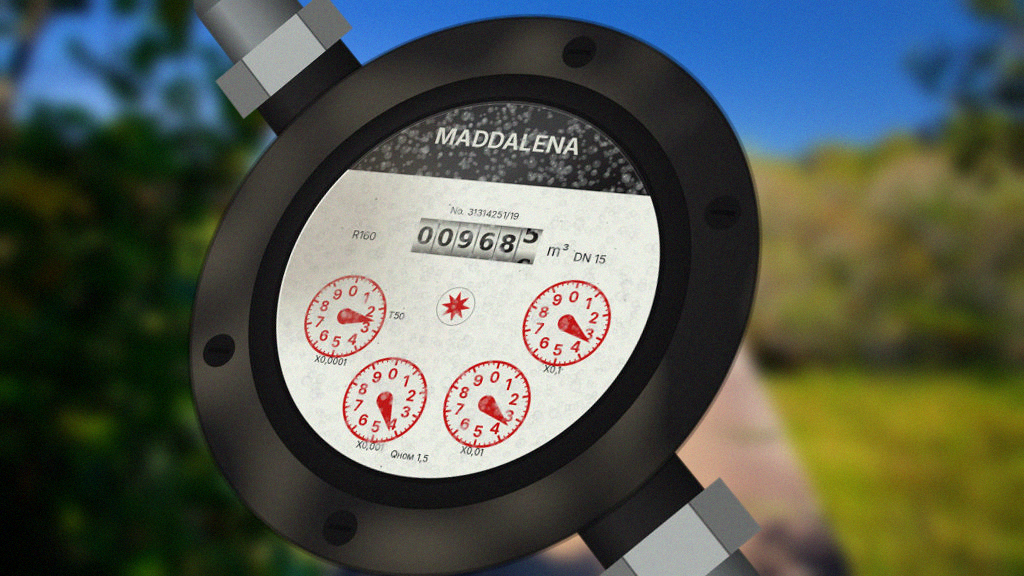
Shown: m³ 9685.3342
